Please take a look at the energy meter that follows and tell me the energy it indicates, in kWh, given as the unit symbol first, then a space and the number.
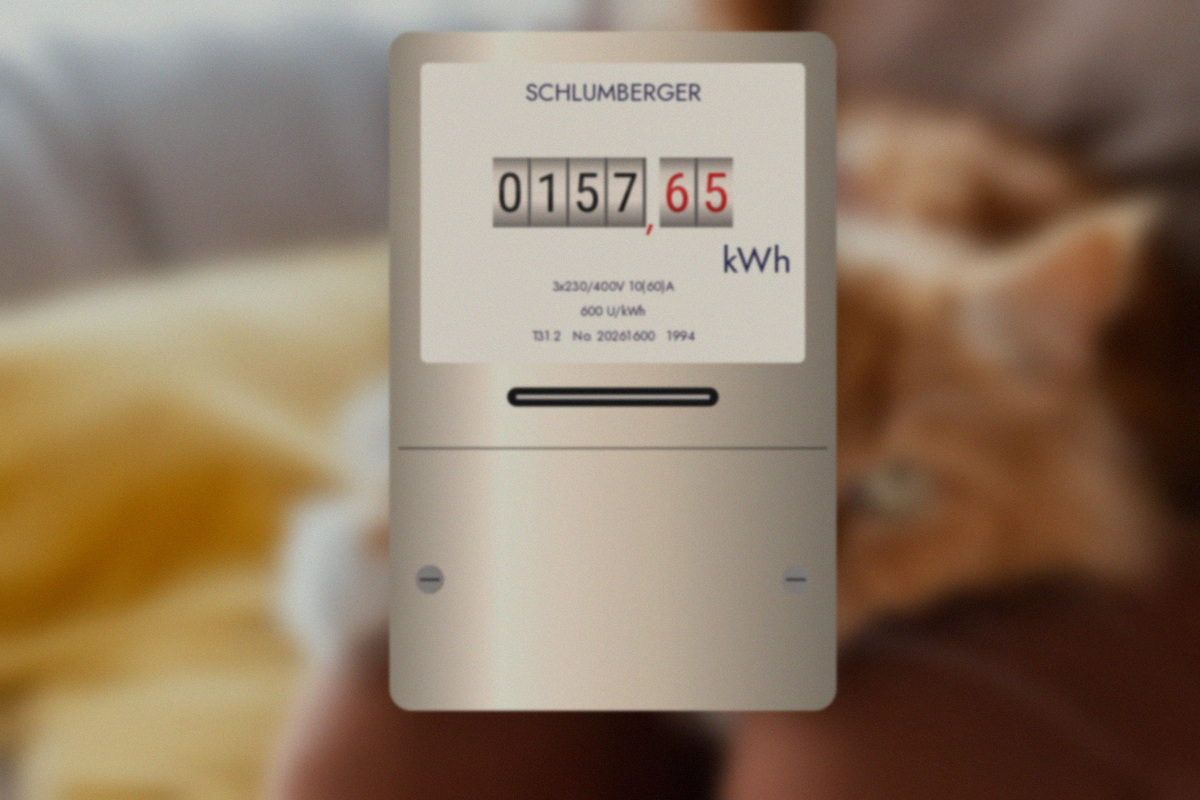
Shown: kWh 157.65
